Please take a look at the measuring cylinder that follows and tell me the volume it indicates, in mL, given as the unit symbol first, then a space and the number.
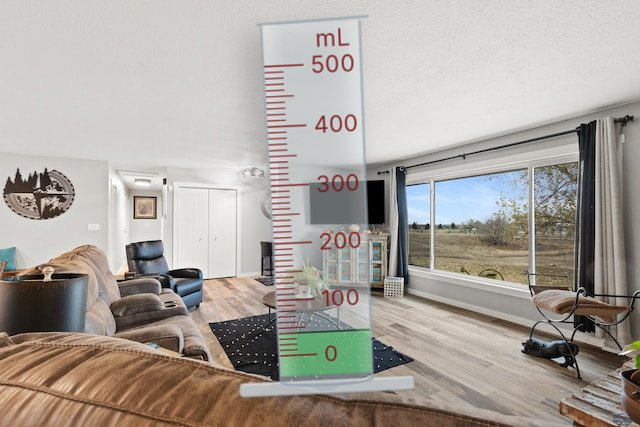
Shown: mL 40
